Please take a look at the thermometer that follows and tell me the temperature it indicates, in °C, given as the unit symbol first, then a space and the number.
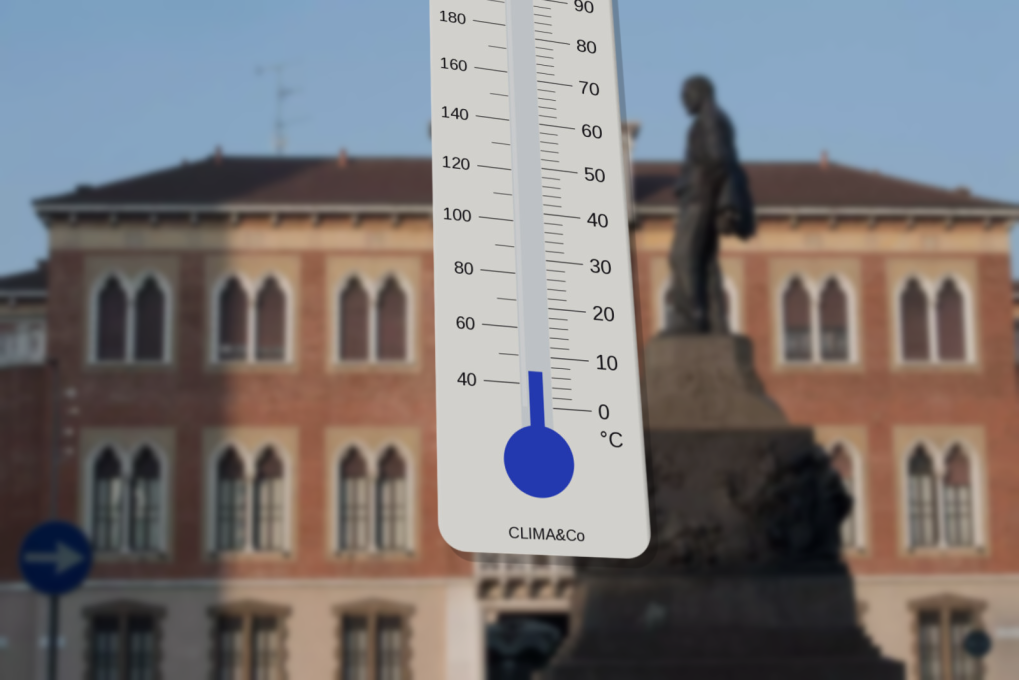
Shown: °C 7
